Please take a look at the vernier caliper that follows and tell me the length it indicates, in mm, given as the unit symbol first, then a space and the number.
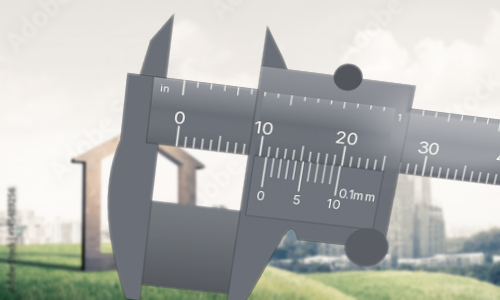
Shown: mm 10.8
